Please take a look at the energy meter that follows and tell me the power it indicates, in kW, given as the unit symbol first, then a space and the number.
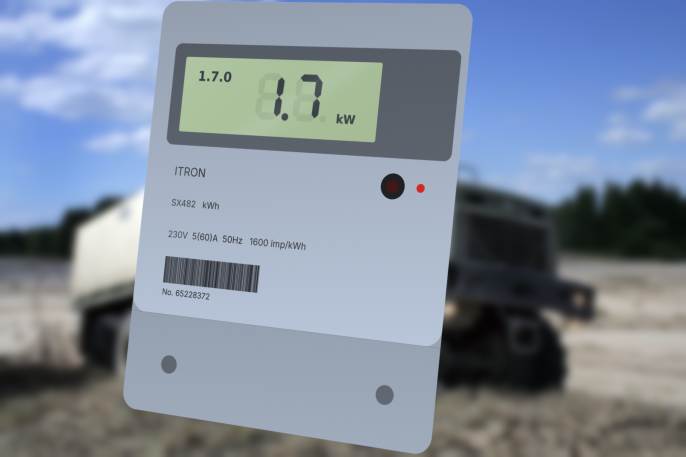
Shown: kW 1.7
